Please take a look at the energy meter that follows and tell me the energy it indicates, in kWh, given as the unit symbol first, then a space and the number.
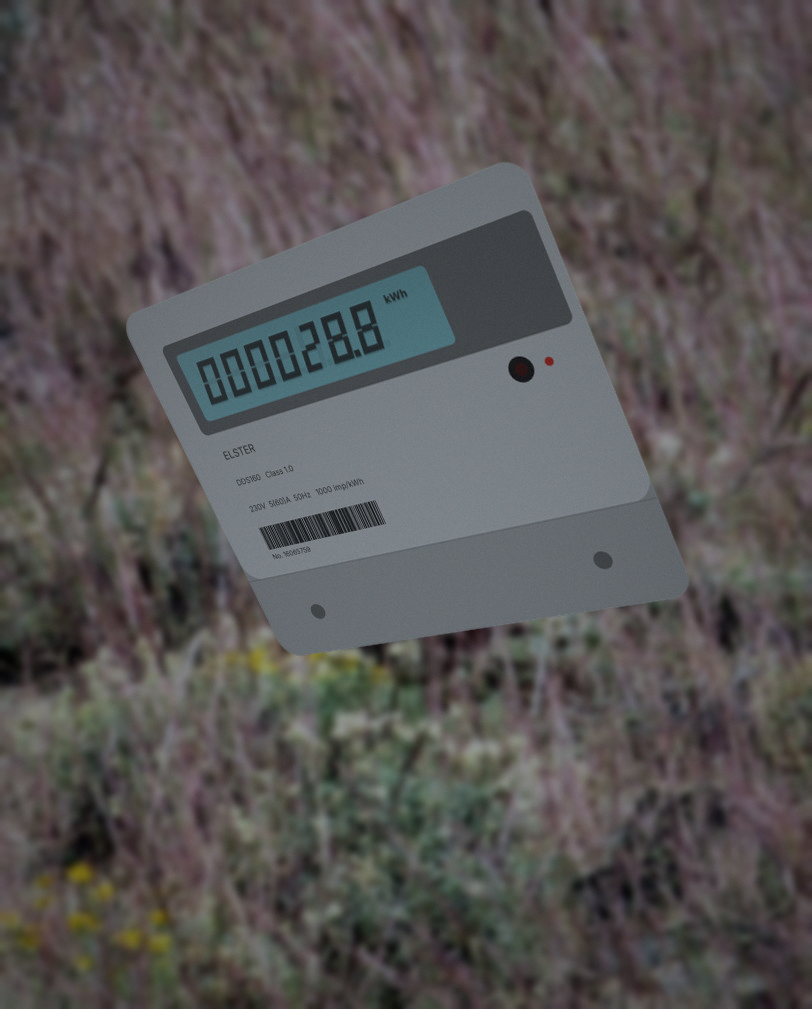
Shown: kWh 28.8
